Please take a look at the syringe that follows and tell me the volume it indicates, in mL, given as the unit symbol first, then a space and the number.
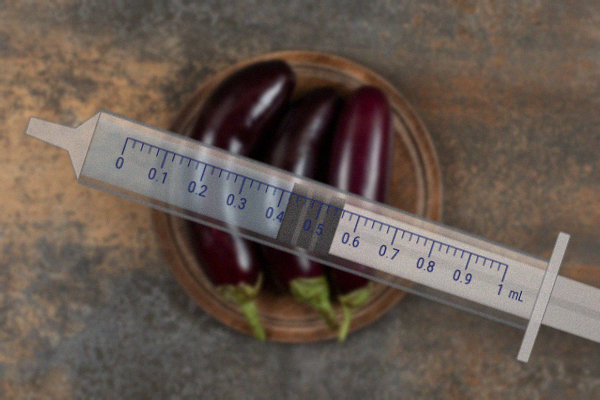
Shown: mL 0.42
